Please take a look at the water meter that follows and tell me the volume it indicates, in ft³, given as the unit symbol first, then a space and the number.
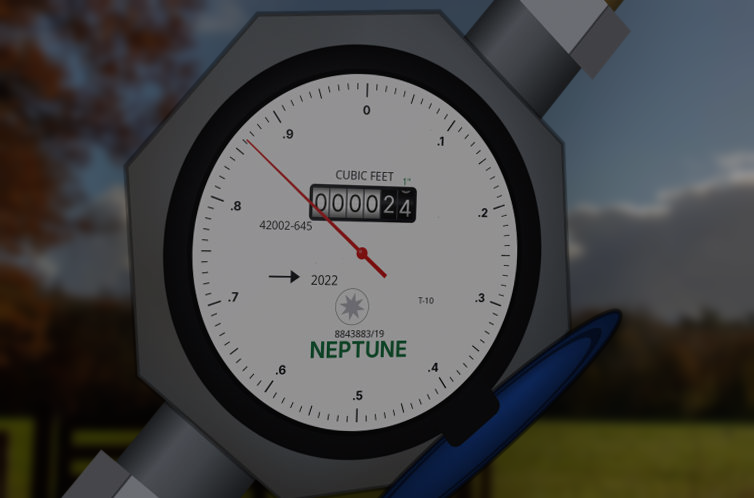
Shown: ft³ 23.86
